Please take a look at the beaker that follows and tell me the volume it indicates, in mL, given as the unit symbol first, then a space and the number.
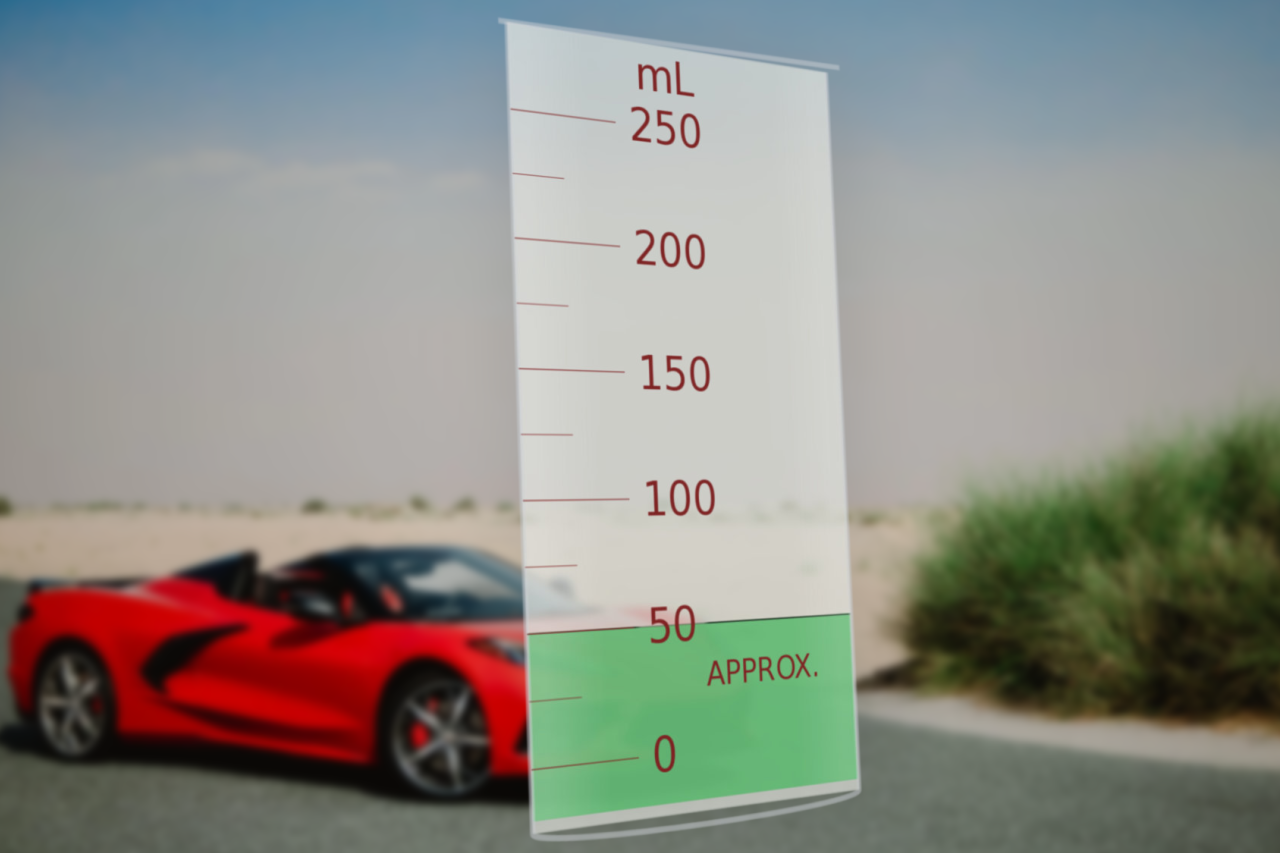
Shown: mL 50
